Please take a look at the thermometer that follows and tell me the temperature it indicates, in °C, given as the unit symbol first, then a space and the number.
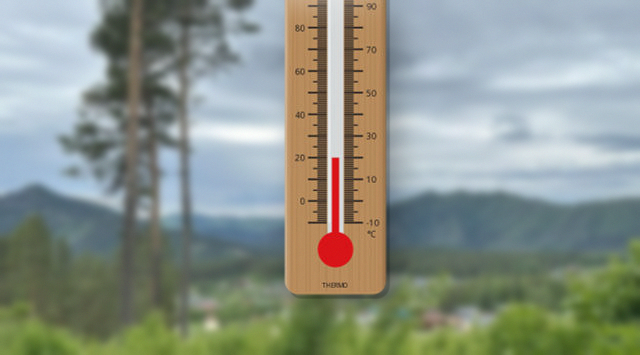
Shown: °C 20
